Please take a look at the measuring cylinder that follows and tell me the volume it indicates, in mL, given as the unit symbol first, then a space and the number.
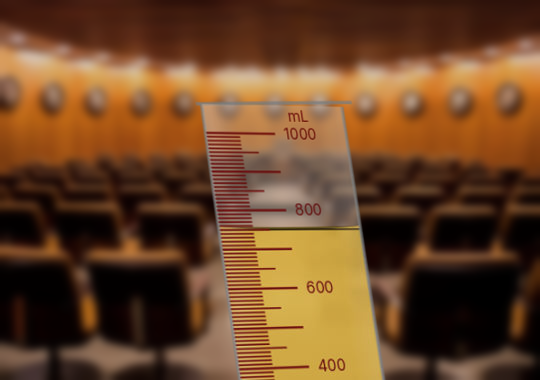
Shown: mL 750
